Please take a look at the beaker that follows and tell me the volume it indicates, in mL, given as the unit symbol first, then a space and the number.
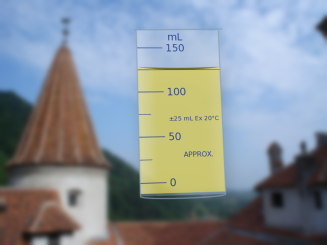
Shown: mL 125
